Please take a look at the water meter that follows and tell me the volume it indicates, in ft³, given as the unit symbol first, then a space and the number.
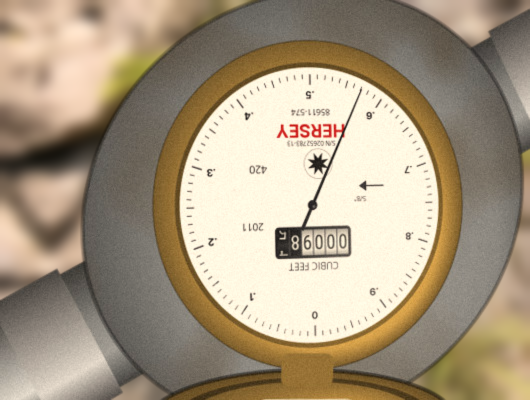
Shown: ft³ 984.57
